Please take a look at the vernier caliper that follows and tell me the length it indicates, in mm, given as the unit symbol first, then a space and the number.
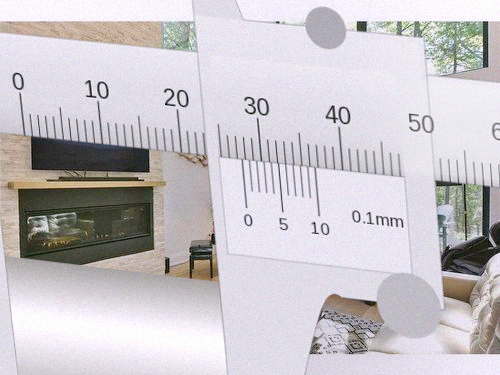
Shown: mm 27.6
